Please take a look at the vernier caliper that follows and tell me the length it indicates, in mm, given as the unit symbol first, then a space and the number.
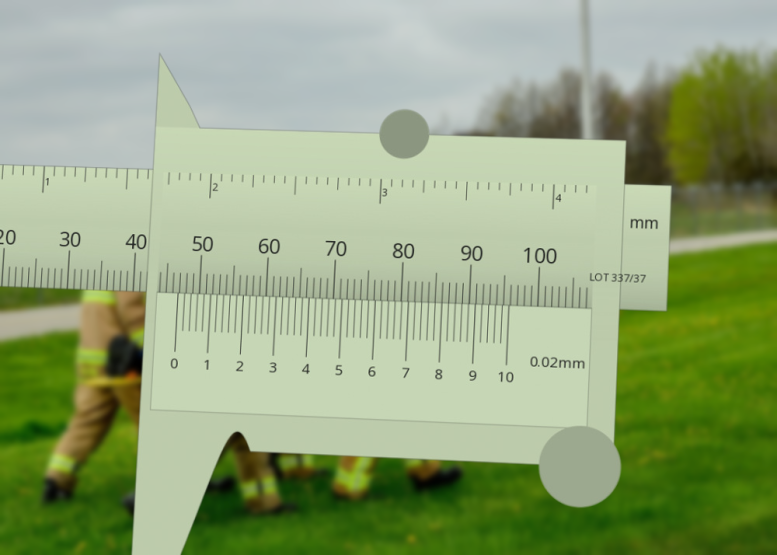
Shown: mm 46.8
